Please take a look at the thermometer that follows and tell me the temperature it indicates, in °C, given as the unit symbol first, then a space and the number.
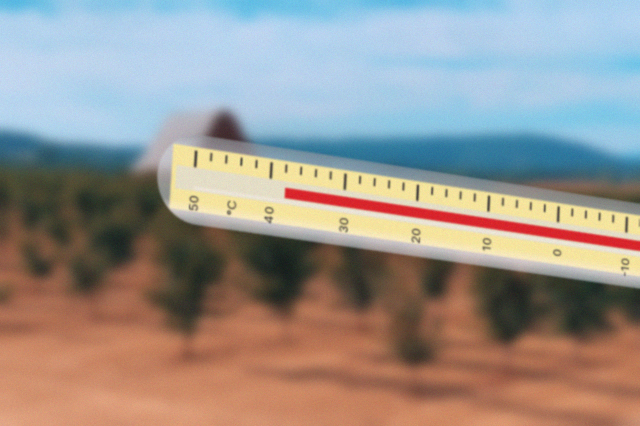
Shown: °C 38
